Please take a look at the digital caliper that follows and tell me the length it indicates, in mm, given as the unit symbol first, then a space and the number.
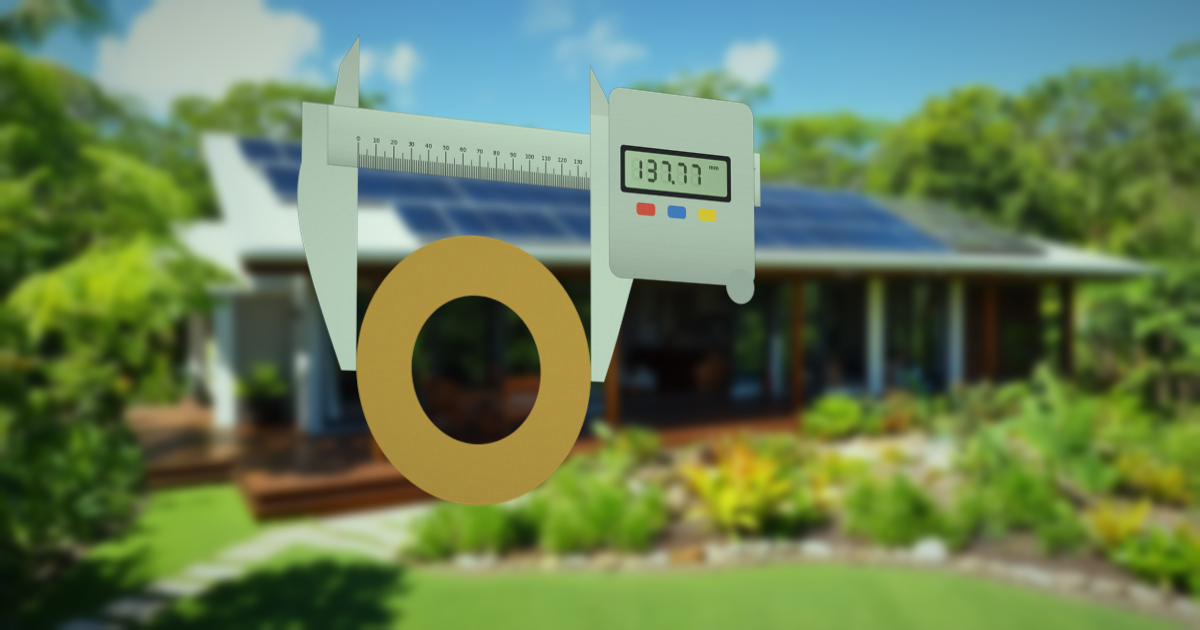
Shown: mm 137.77
